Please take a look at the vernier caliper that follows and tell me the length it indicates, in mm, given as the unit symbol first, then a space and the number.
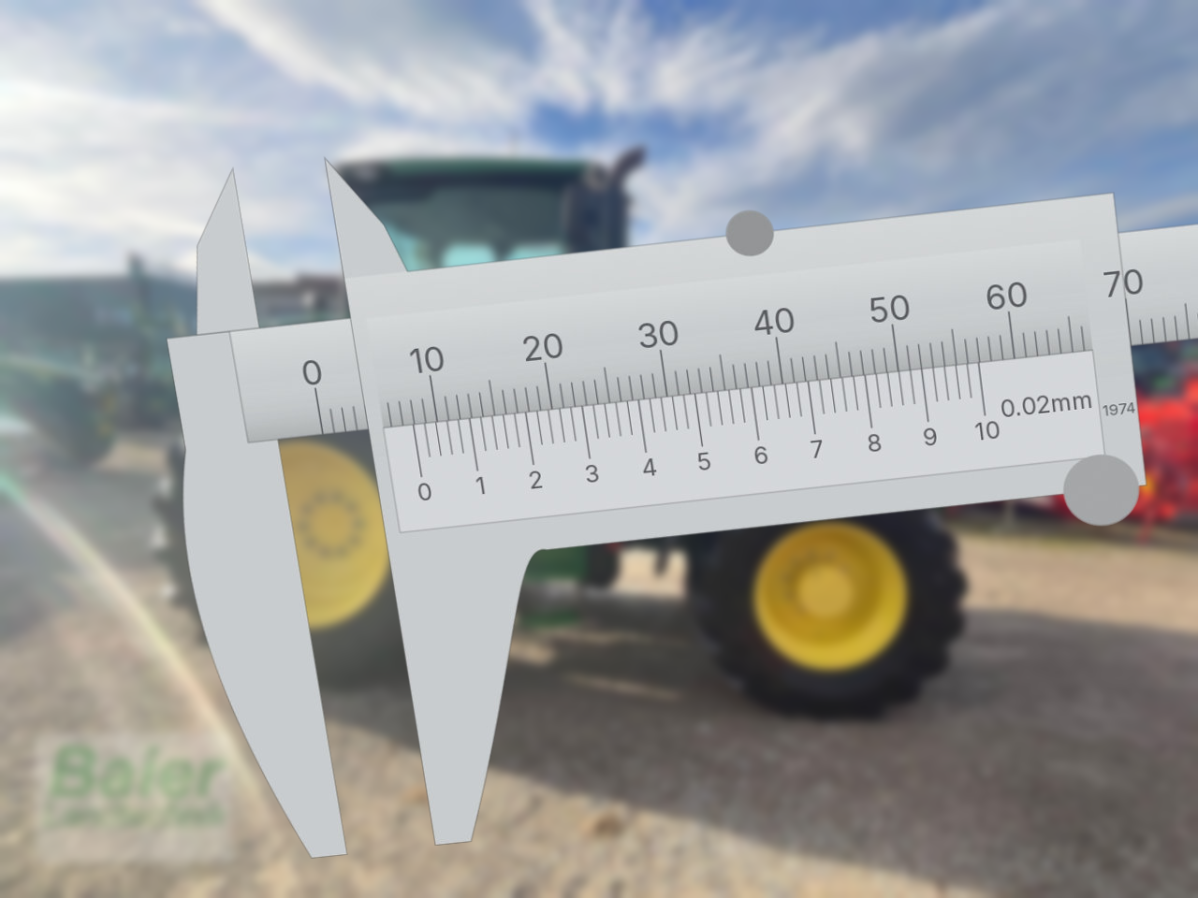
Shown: mm 7.9
